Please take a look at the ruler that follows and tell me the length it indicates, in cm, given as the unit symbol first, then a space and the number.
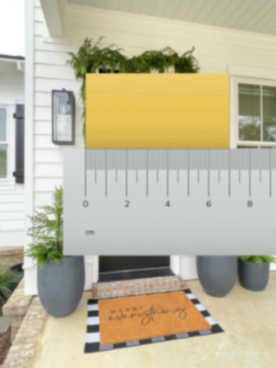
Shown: cm 7
